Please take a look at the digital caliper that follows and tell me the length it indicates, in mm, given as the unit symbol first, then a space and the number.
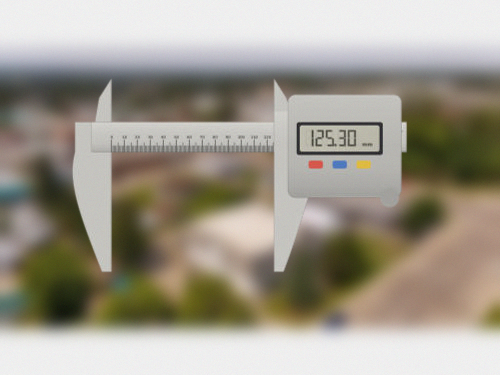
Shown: mm 125.30
